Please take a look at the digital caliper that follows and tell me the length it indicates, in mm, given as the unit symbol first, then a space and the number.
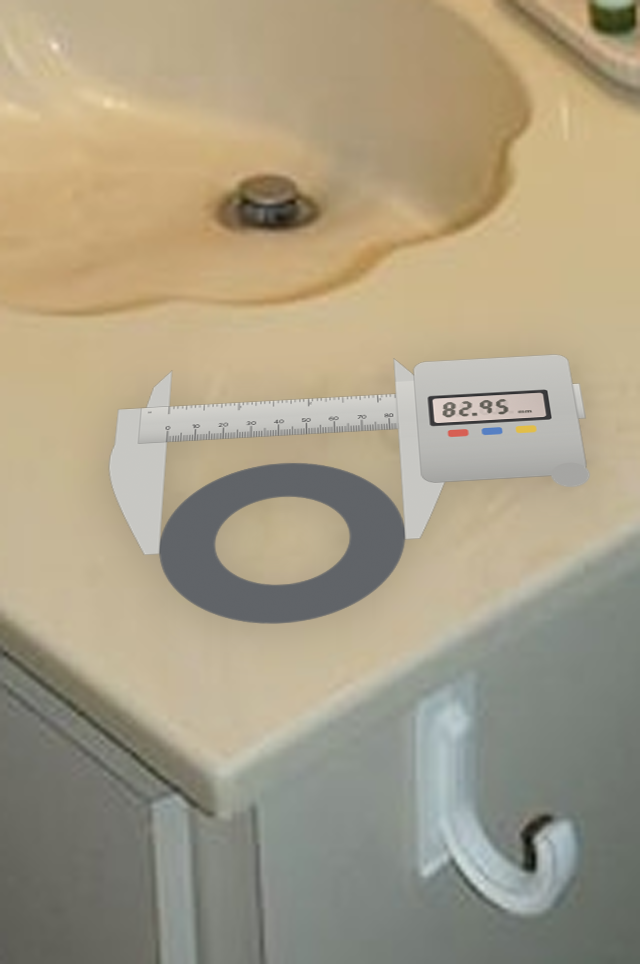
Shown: mm 82.95
